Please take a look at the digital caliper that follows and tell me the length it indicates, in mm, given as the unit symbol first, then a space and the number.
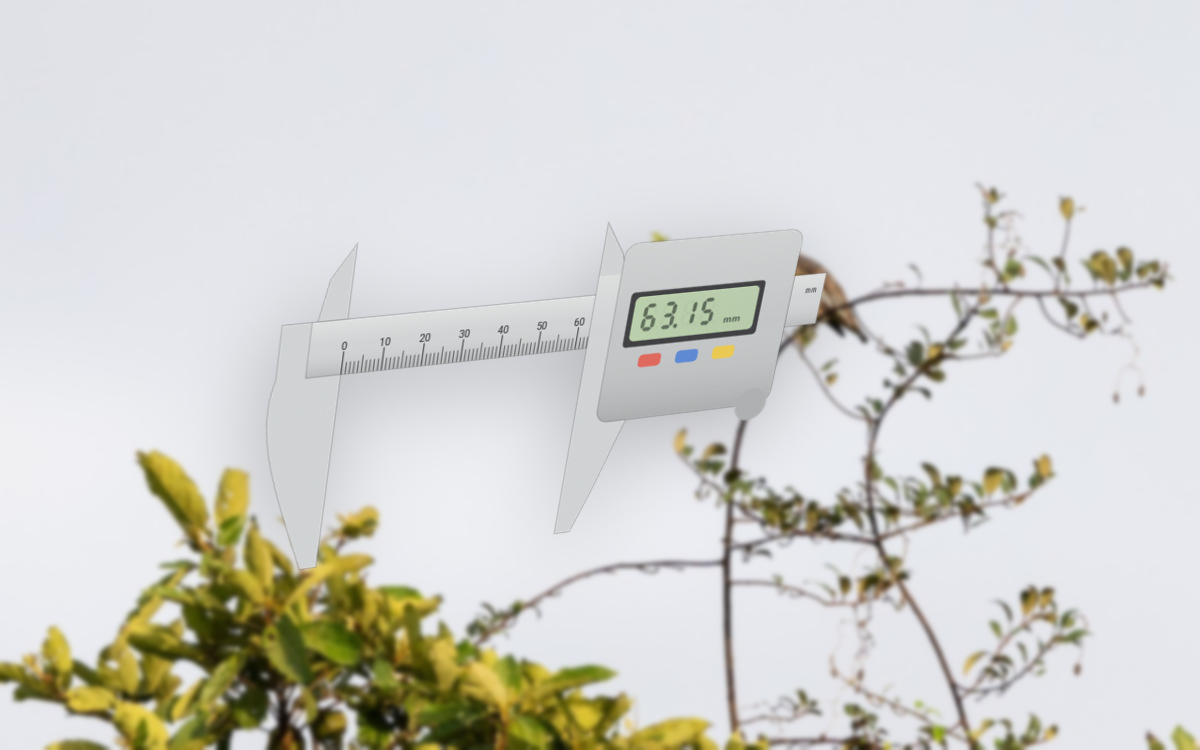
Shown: mm 63.15
